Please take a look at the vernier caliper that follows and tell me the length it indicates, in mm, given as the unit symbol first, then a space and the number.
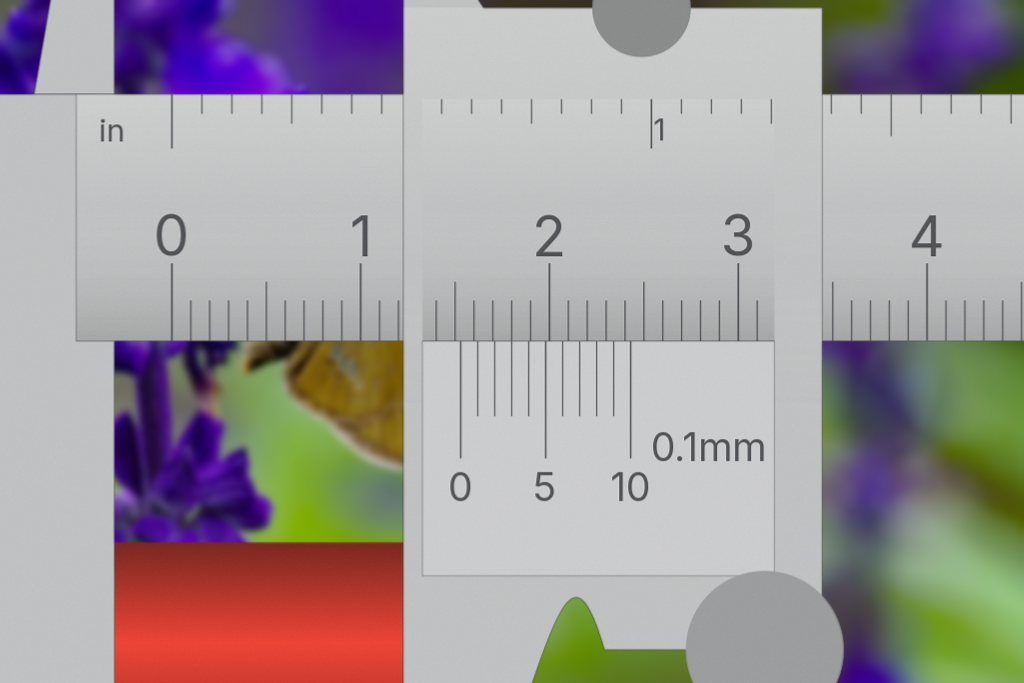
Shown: mm 15.3
